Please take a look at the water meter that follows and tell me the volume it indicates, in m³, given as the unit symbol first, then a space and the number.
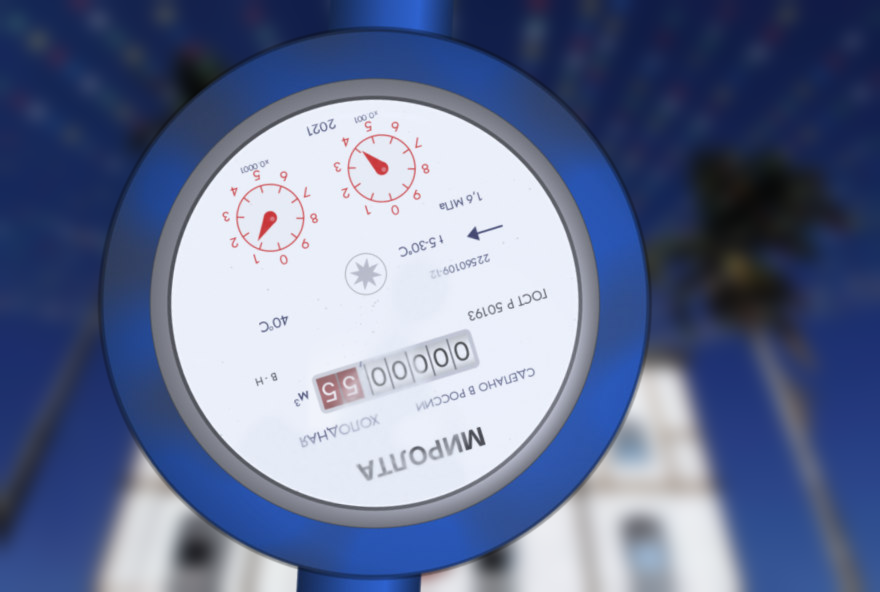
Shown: m³ 0.5541
